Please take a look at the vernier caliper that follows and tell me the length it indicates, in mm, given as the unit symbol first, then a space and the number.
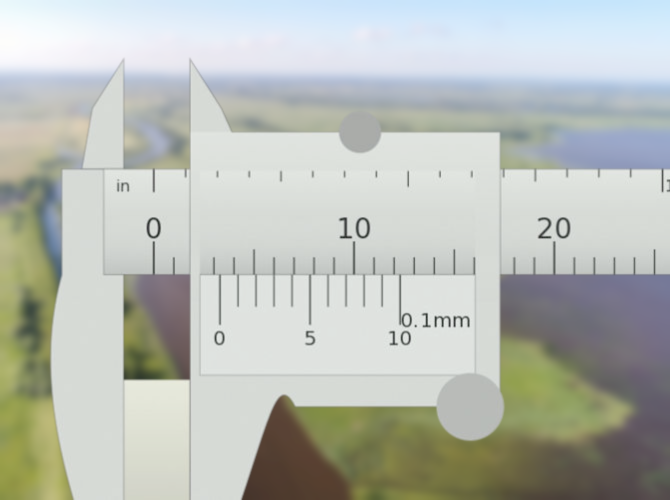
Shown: mm 3.3
